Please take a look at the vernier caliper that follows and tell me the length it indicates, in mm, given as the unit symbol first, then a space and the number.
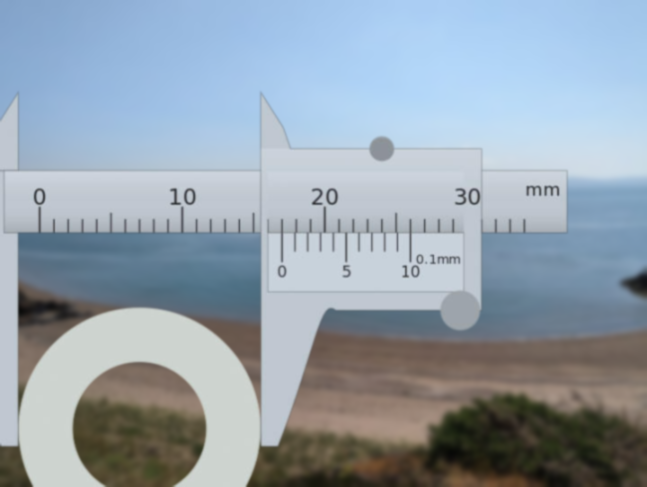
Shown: mm 17.0
